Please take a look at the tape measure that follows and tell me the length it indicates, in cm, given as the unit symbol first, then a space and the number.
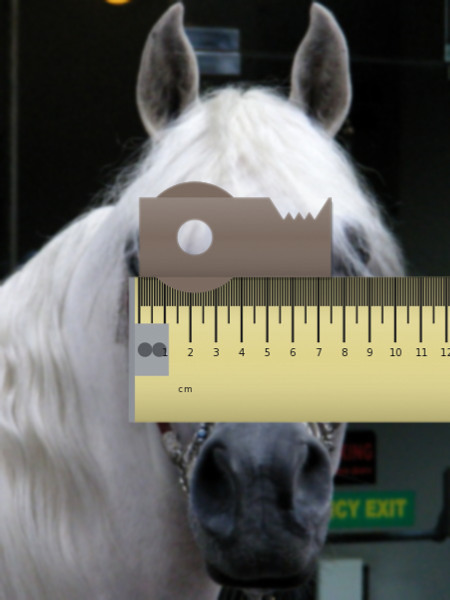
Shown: cm 7.5
